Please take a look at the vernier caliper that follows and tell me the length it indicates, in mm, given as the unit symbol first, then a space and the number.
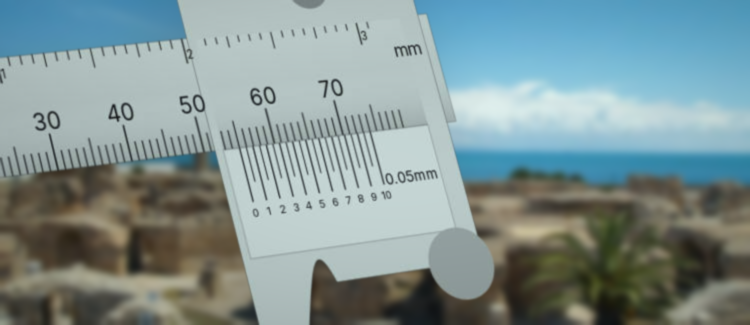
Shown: mm 55.0
